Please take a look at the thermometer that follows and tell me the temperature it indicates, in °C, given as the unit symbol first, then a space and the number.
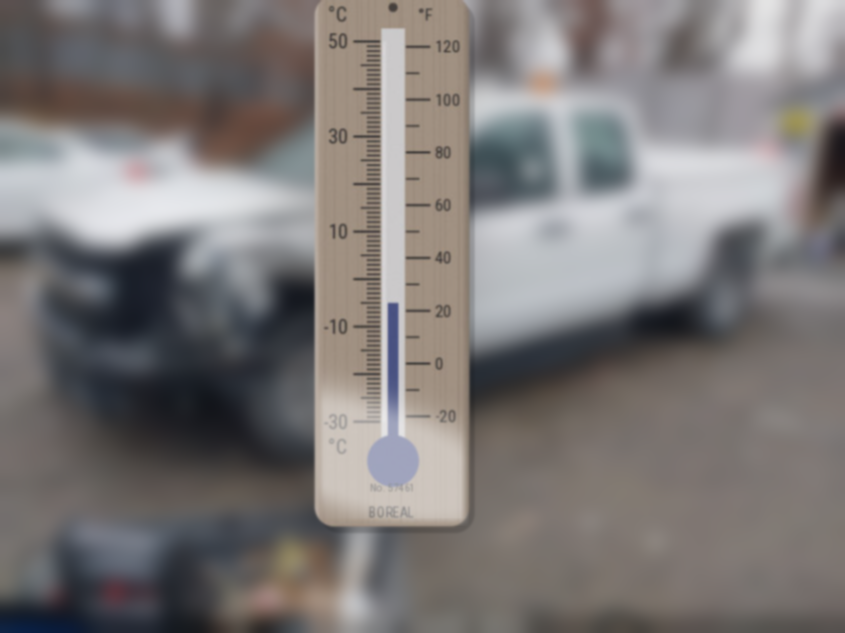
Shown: °C -5
